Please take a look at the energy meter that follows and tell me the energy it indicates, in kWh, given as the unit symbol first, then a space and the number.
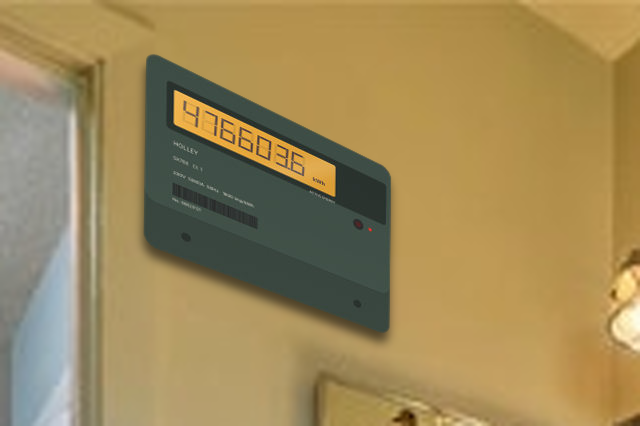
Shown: kWh 476603.6
